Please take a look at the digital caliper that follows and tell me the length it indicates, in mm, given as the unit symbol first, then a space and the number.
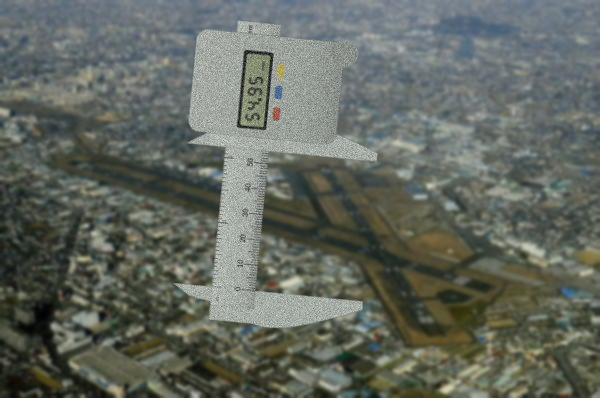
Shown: mm 54.95
